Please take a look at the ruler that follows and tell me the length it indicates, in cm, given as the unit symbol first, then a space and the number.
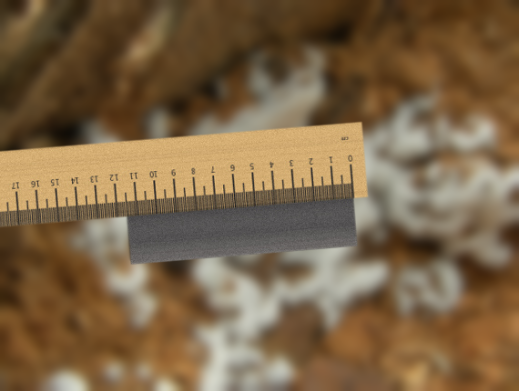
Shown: cm 11.5
